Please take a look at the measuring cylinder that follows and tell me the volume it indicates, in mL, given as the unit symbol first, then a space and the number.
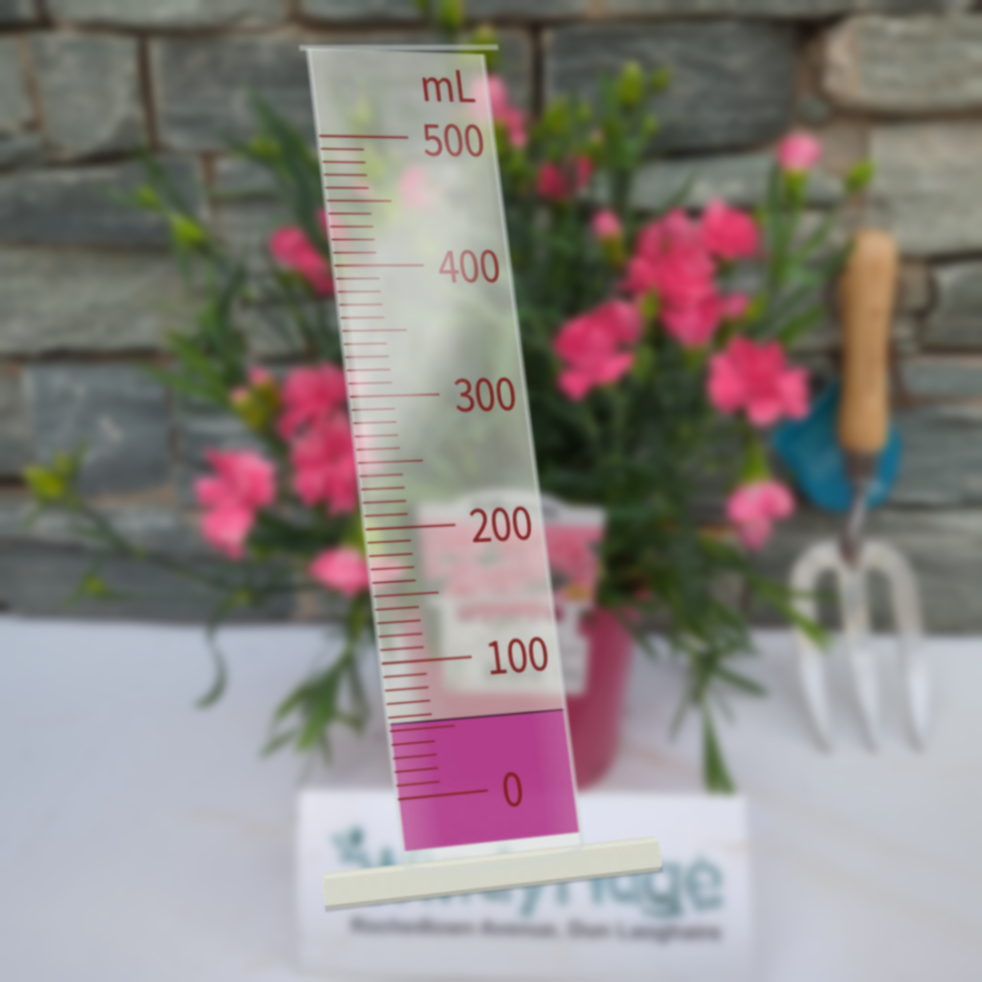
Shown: mL 55
